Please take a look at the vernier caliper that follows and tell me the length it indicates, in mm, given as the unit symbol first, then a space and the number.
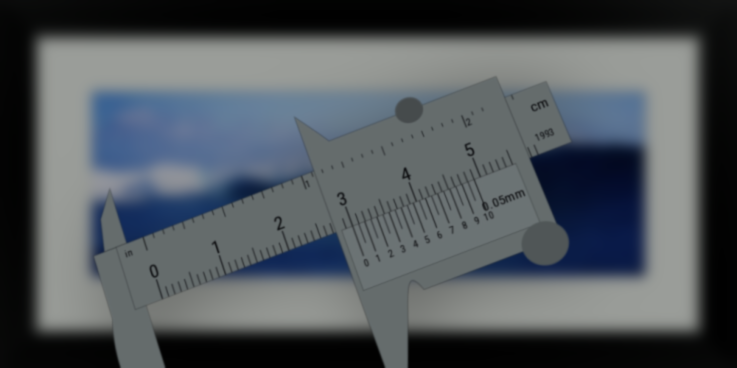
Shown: mm 30.0
